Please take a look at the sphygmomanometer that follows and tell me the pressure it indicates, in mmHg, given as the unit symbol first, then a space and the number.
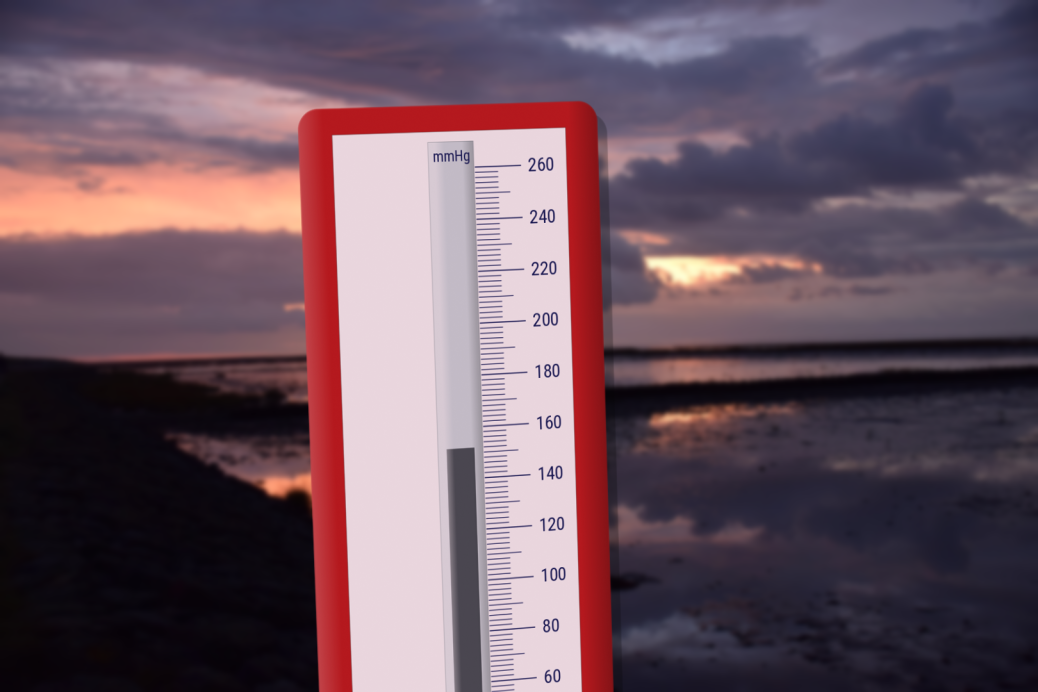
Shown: mmHg 152
